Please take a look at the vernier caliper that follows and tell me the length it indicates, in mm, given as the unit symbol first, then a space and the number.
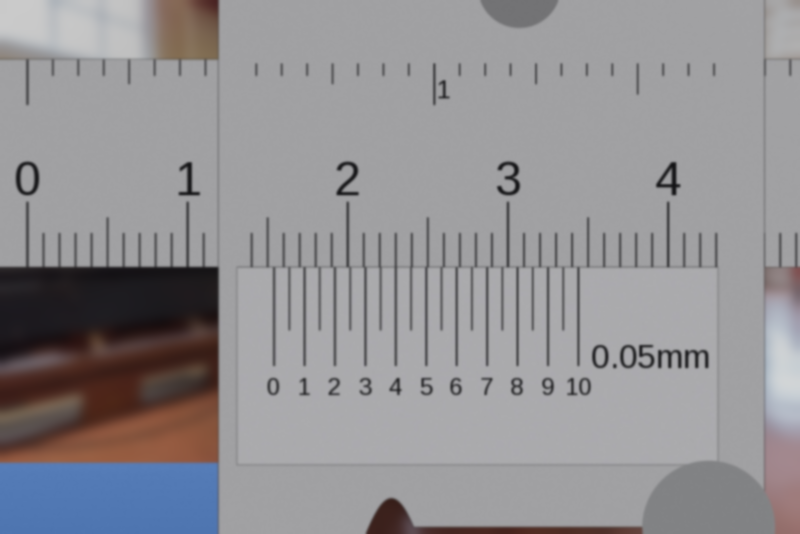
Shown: mm 15.4
